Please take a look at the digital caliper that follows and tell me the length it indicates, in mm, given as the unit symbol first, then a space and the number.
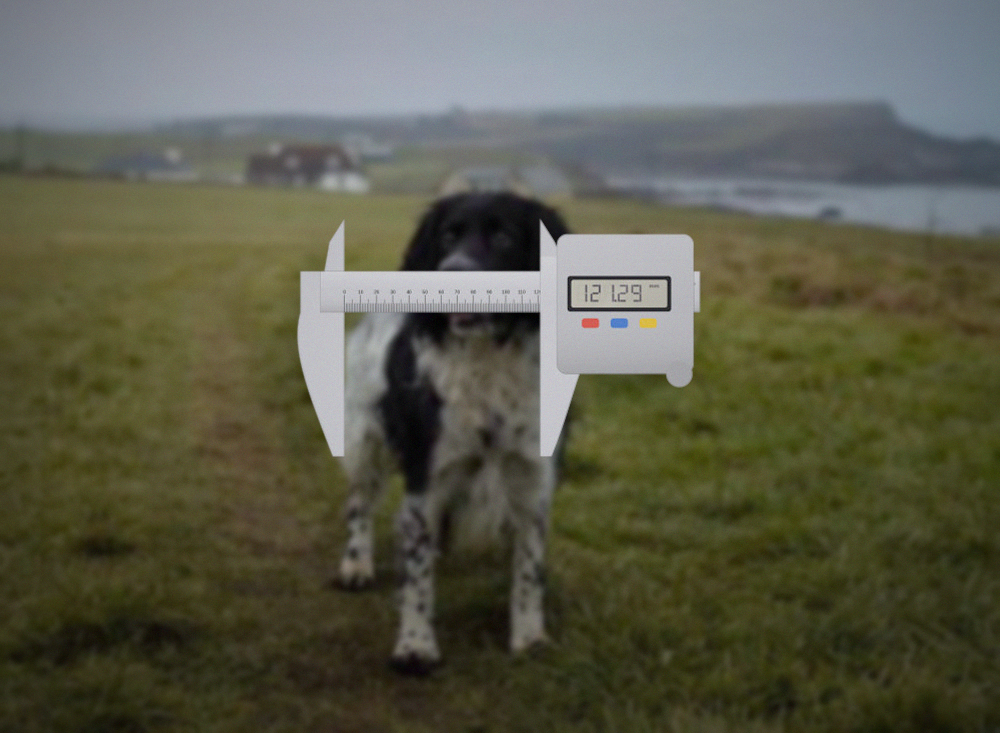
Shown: mm 121.29
